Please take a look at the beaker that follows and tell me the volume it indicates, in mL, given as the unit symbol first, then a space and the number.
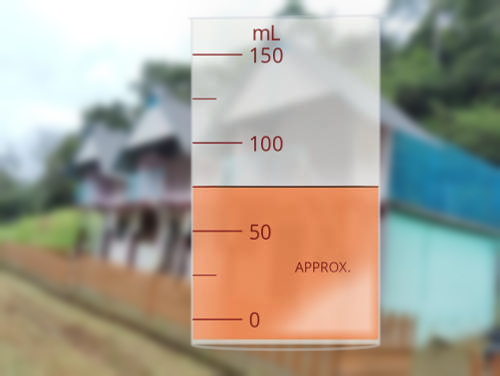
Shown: mL 75
